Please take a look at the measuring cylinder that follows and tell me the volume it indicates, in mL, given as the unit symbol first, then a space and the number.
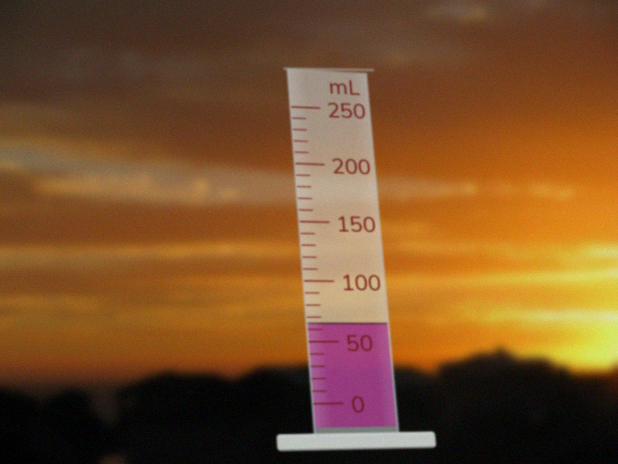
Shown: mL 65
